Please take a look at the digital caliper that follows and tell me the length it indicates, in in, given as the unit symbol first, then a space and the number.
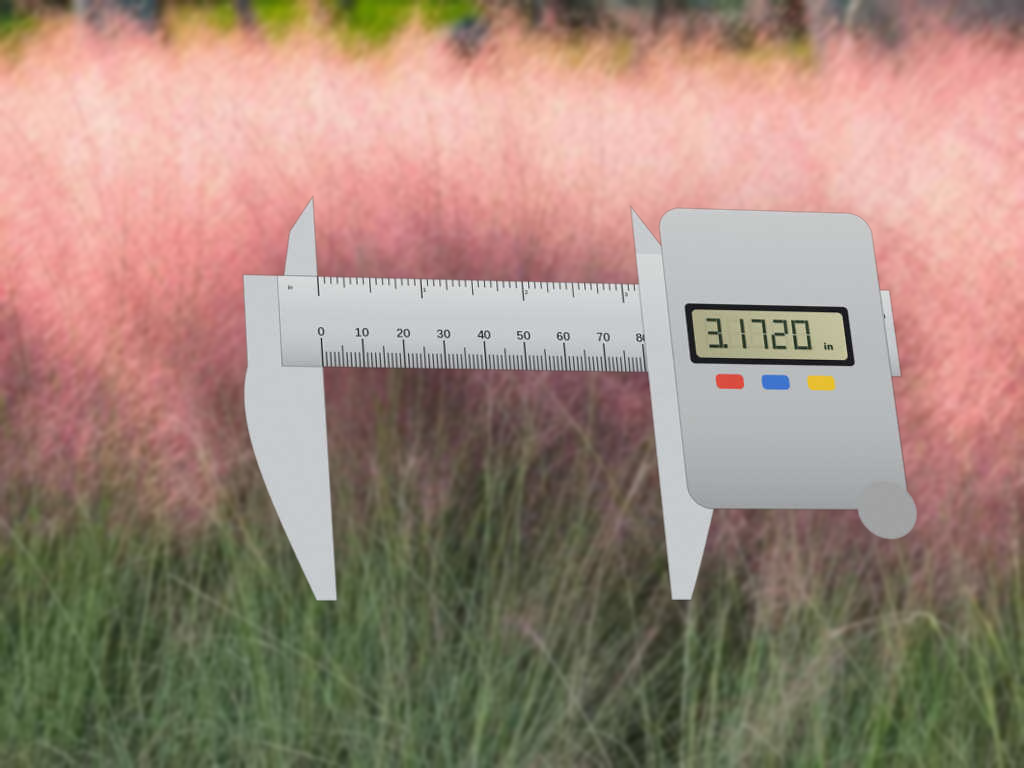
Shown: in 3.1720
